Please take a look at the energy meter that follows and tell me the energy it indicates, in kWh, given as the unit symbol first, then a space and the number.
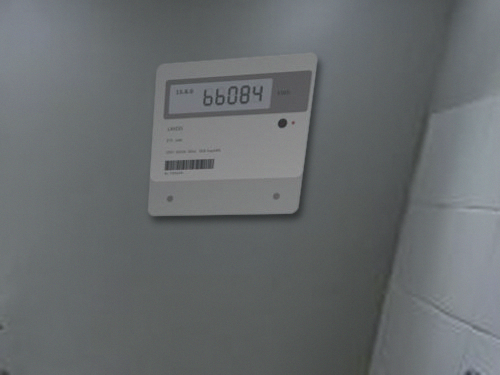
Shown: kWh 66084
